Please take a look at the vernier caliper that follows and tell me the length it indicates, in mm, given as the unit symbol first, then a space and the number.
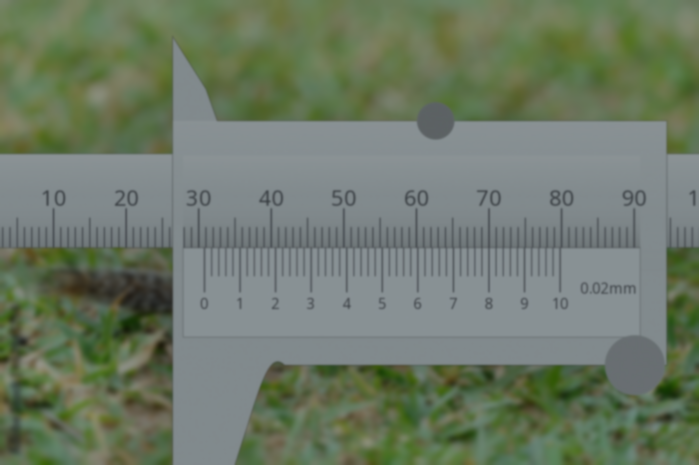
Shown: mm 30.8
